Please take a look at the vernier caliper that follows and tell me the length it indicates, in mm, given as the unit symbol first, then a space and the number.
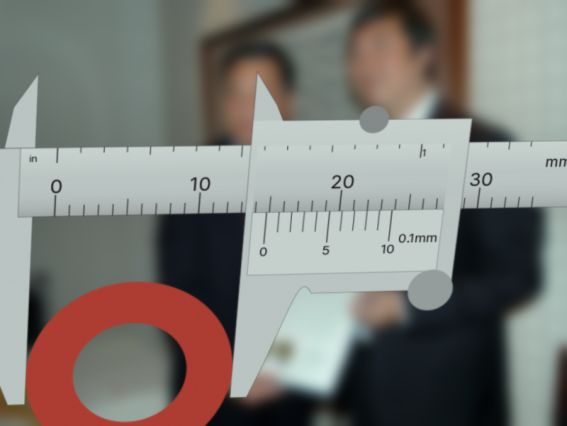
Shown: mm 14.8
